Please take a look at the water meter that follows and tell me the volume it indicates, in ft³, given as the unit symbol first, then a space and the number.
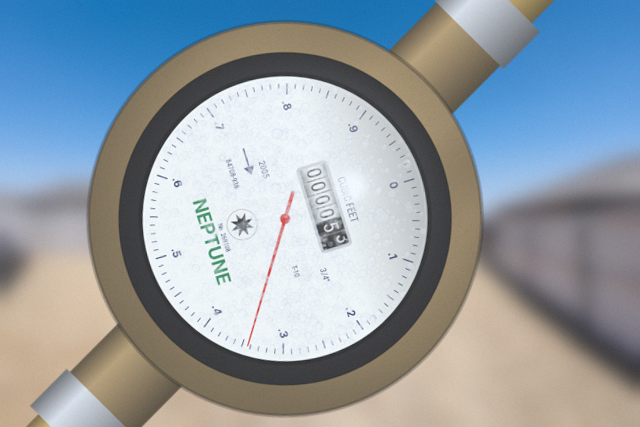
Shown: ft³ 53.34
